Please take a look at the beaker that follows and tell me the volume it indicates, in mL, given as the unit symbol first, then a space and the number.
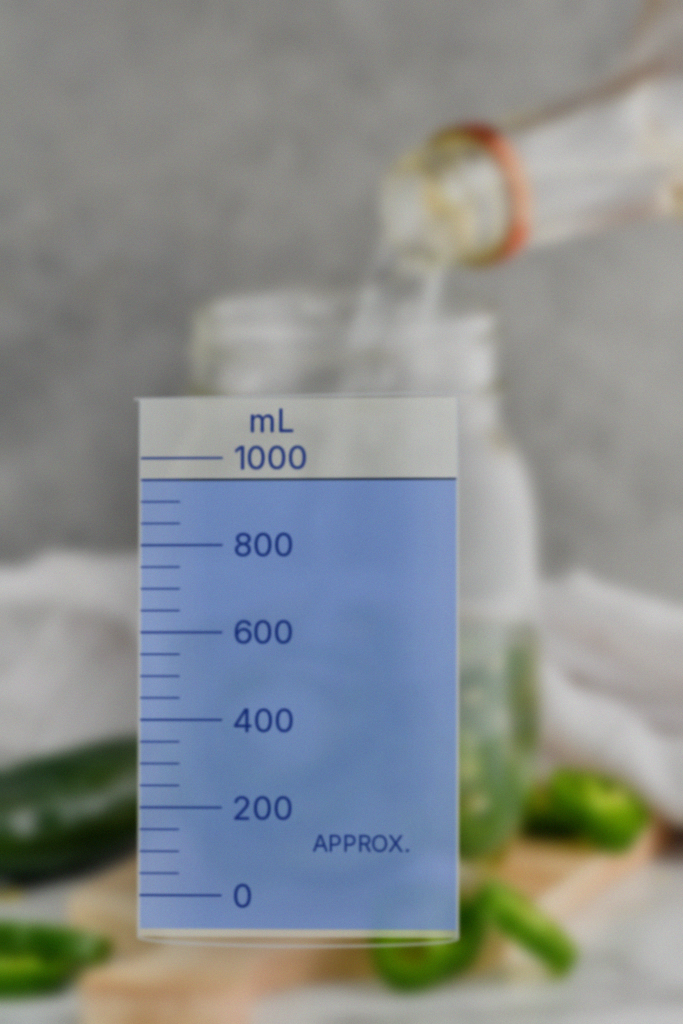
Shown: mL 950
